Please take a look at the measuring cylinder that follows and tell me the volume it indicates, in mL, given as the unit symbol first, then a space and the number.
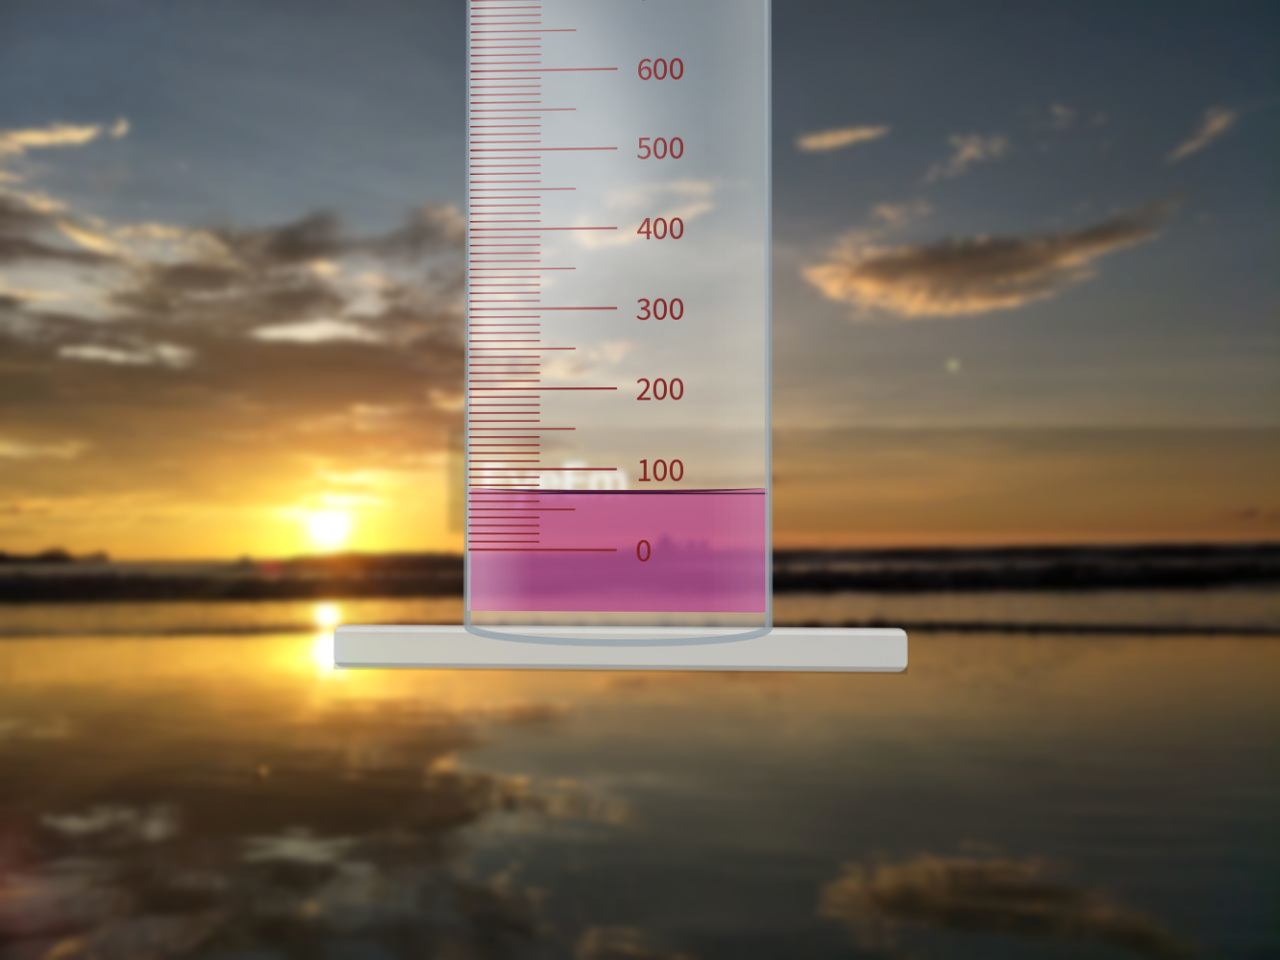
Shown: mL 70
